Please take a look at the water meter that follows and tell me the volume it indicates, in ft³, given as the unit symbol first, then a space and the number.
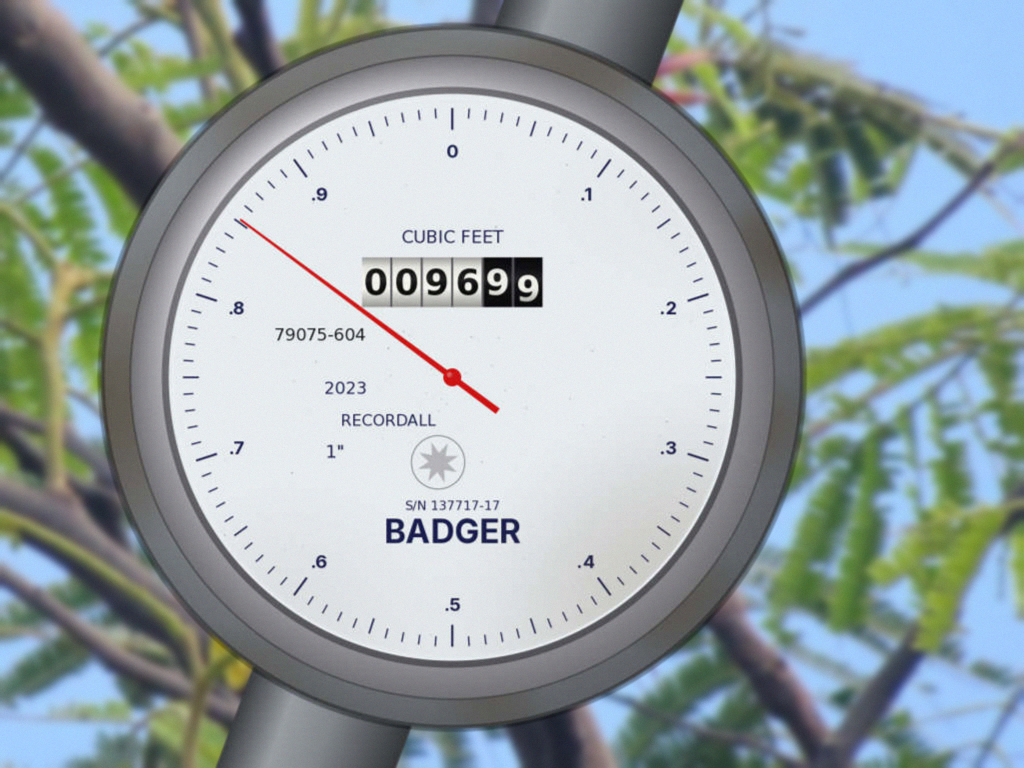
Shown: ft³ 9698.85
